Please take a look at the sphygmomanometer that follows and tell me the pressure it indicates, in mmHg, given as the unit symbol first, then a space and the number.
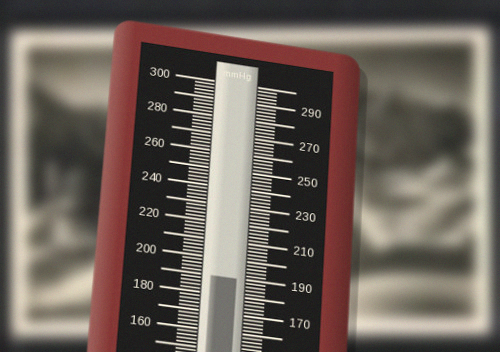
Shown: mmHg 190
